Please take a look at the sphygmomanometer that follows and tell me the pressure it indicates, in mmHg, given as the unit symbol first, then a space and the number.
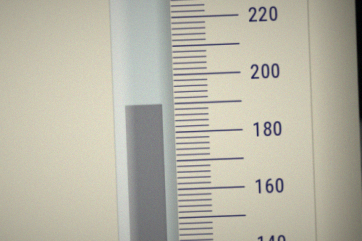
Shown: mmHg 190
